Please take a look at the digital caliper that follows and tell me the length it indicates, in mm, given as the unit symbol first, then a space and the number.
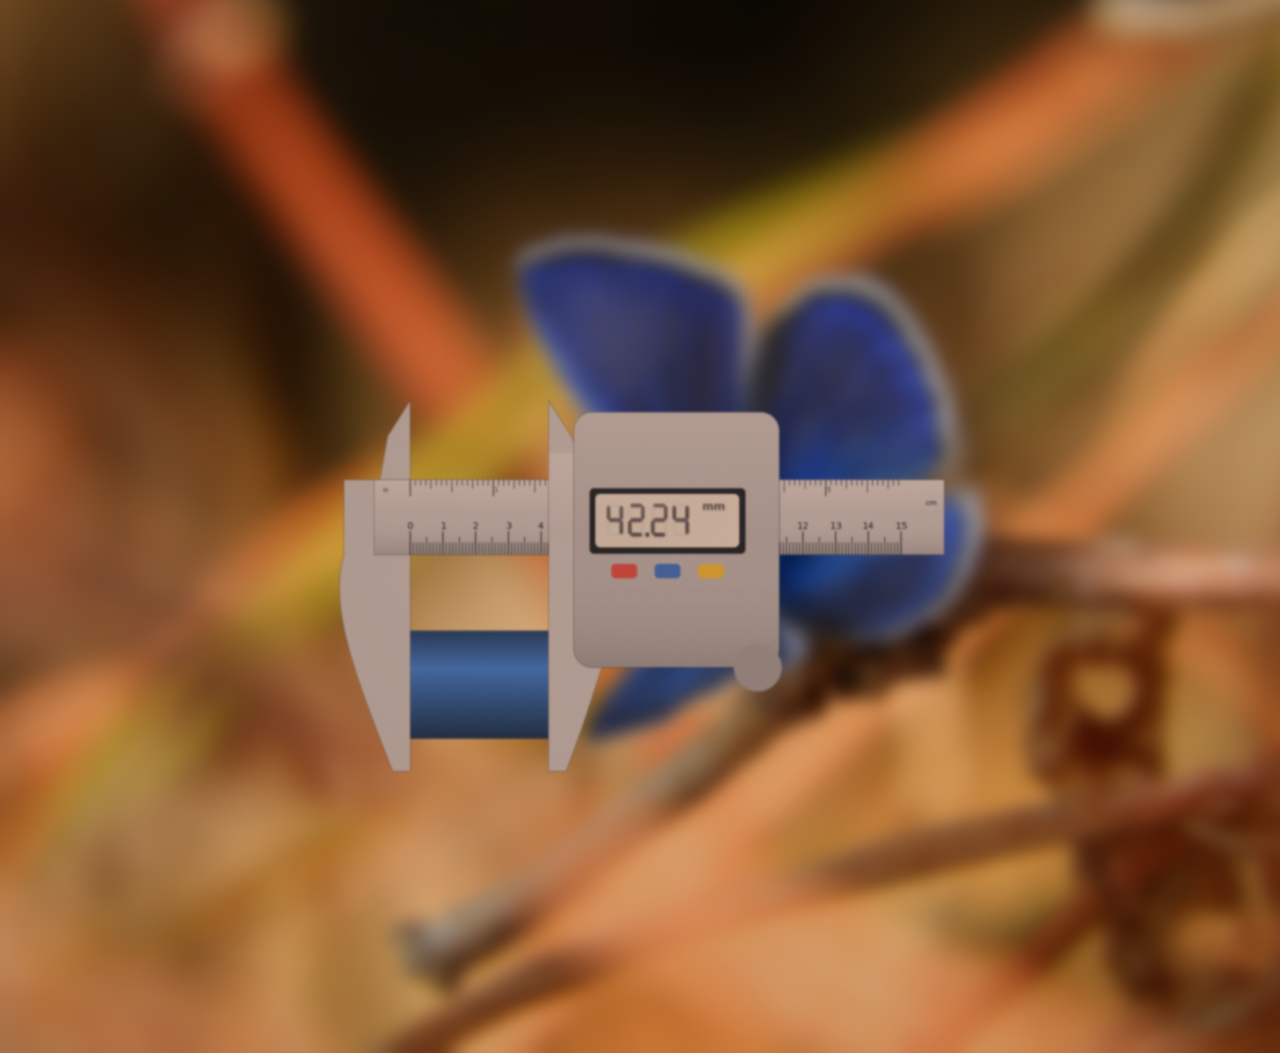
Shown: mm 42.24
